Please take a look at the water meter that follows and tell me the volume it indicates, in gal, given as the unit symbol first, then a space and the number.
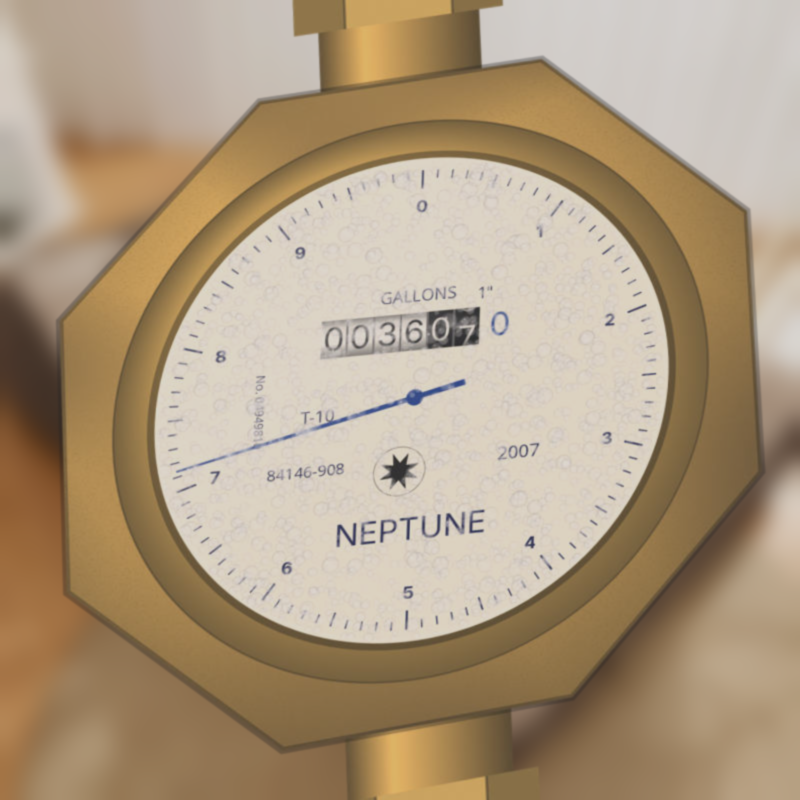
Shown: gal 36067.1
